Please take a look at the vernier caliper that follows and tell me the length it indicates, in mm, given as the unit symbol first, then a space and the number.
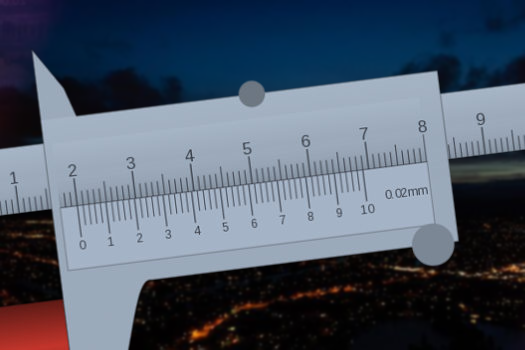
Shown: mm 20.0
